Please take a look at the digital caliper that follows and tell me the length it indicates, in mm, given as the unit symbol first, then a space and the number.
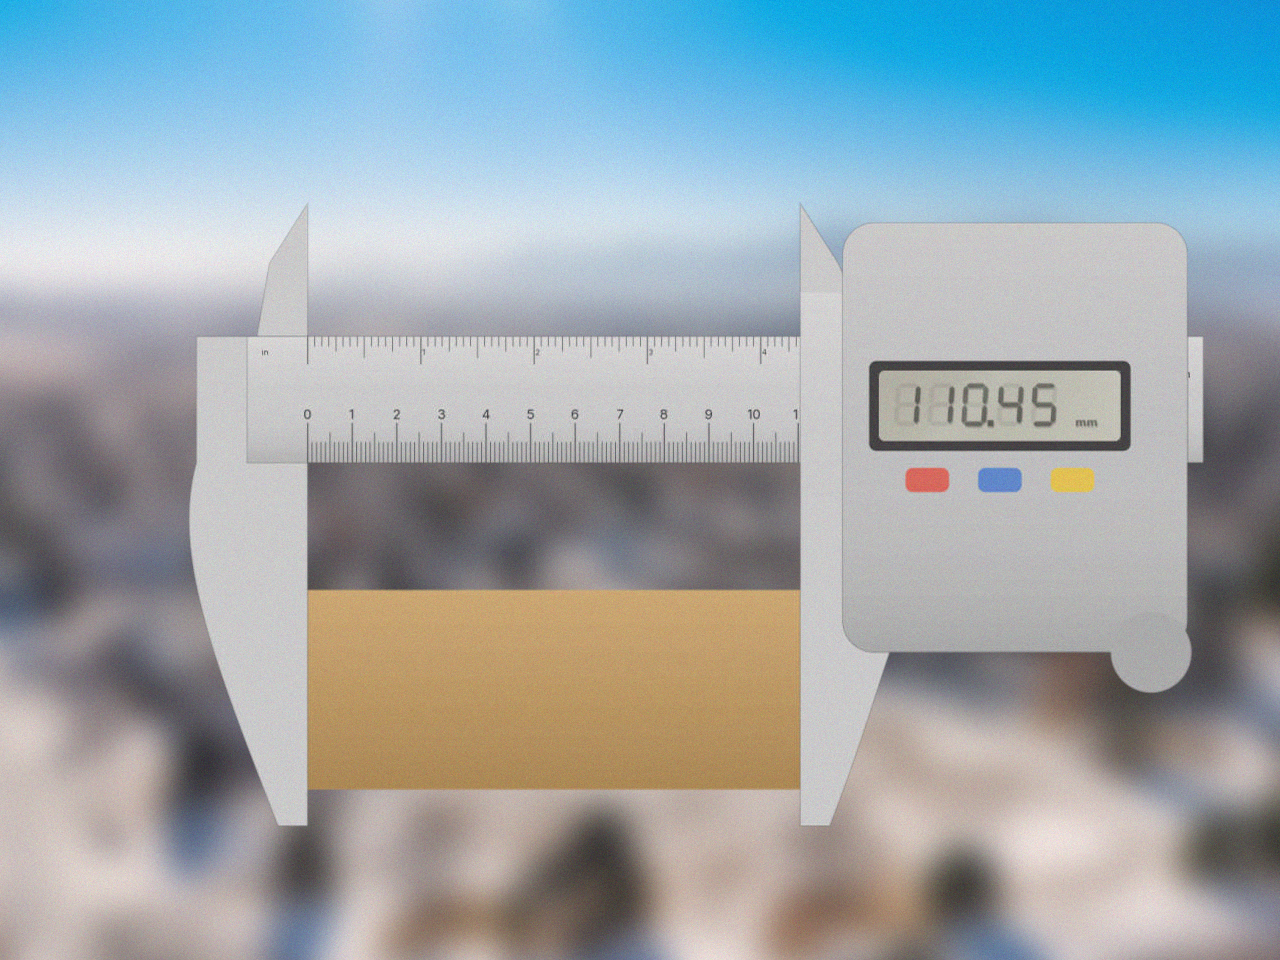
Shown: mm 110.45
